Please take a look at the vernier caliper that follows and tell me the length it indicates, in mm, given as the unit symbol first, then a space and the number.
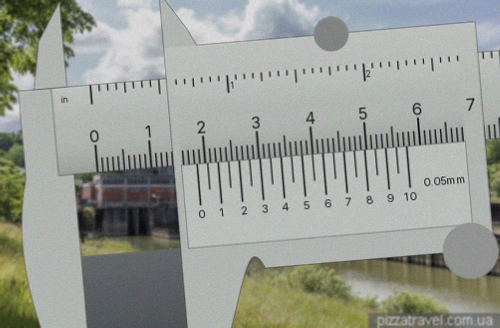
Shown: mm 18.5
